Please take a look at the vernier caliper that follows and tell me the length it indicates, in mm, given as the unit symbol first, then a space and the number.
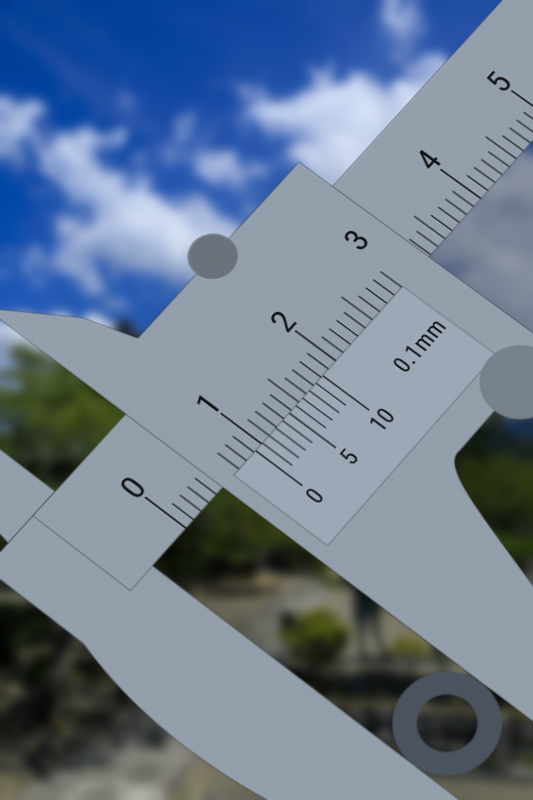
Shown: mm 9.2
